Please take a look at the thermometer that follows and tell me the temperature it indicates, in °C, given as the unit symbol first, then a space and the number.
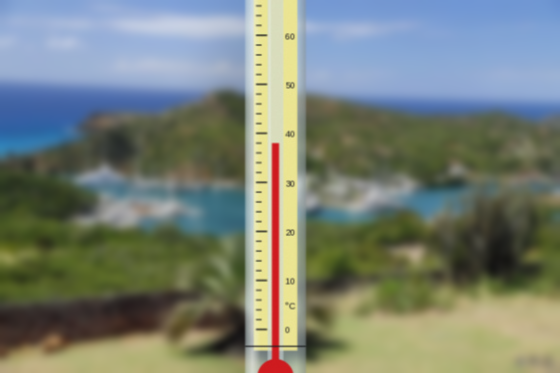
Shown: °C 38
